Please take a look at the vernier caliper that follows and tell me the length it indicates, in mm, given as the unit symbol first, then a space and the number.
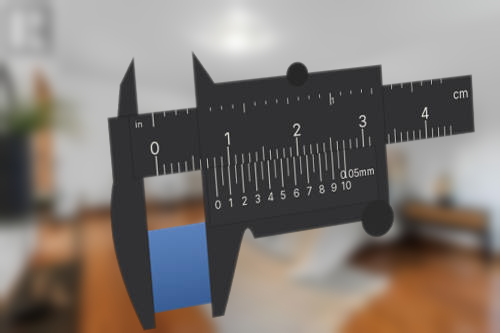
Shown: mm 8.0
